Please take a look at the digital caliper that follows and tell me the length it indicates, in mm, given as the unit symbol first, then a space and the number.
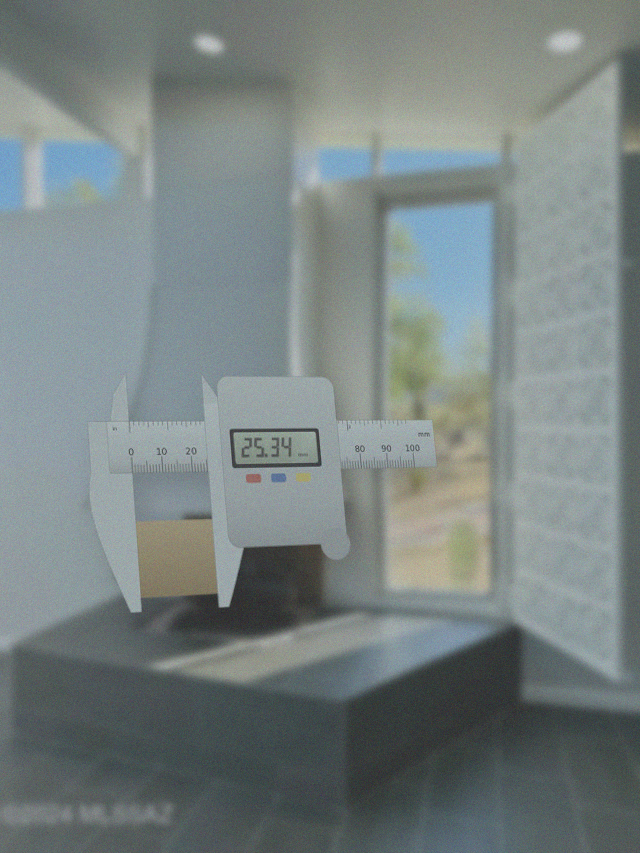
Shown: mm 25.34
